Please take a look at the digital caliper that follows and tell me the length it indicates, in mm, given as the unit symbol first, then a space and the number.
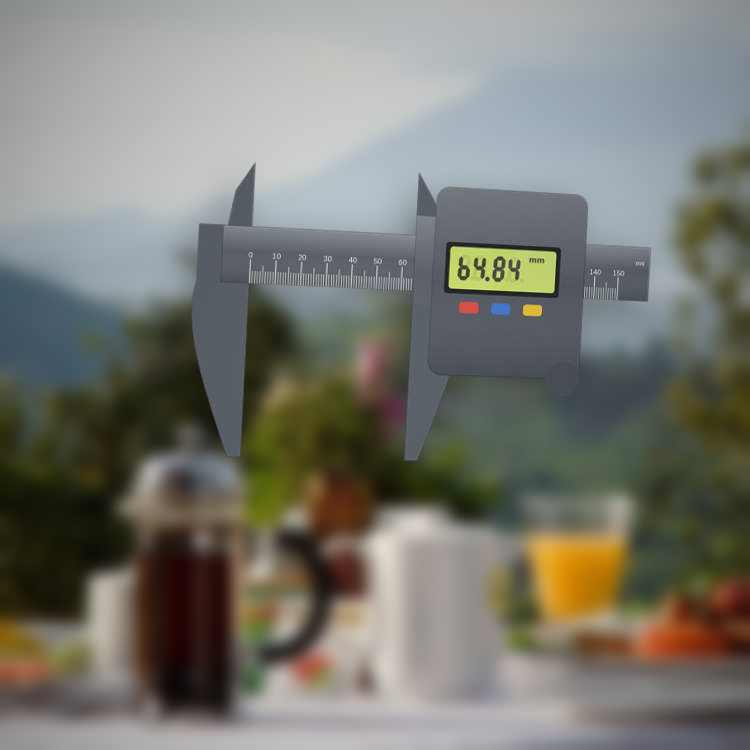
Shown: mm 64.84
